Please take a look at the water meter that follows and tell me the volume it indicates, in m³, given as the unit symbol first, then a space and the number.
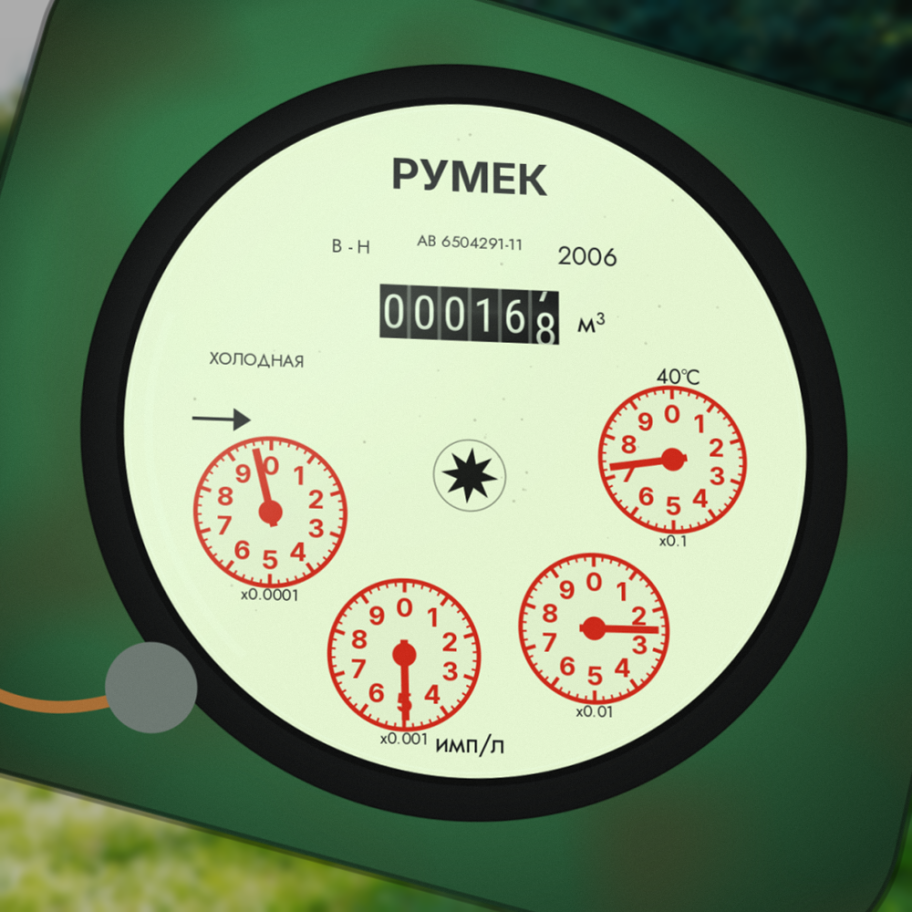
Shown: m³ 167.7249
